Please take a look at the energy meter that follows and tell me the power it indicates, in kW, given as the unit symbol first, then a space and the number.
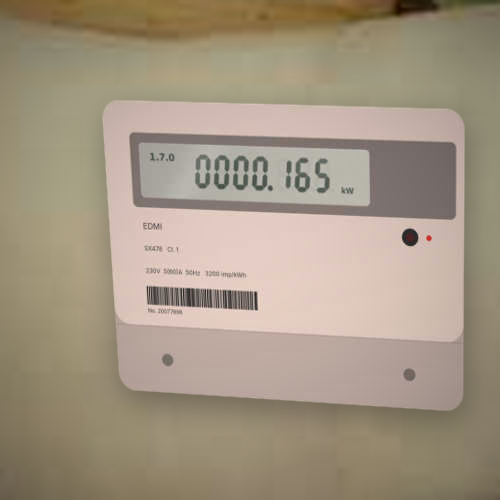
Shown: kW 0.165
